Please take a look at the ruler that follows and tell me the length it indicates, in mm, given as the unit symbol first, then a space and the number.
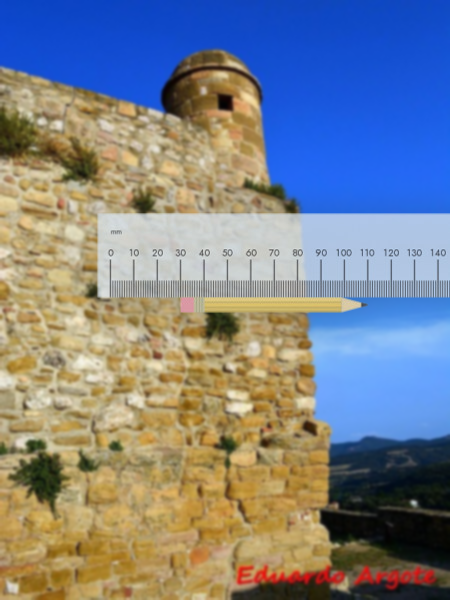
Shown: mm 80
